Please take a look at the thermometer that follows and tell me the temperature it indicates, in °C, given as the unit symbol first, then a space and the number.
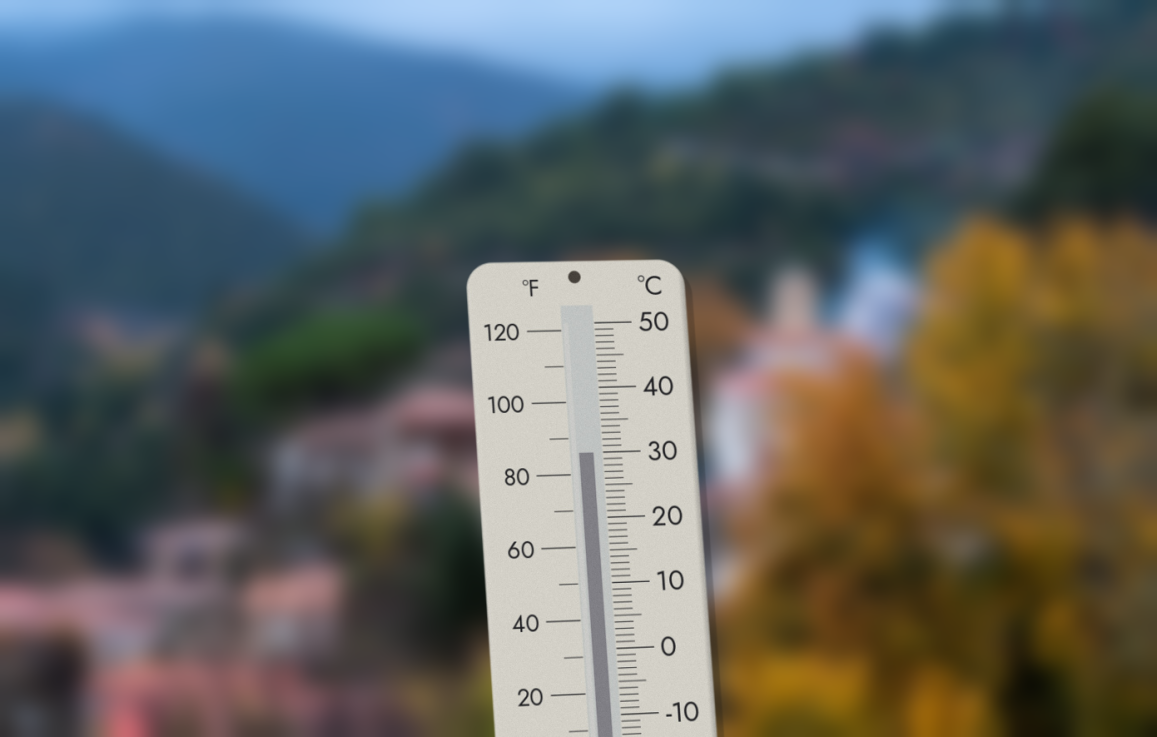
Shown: °C 30
